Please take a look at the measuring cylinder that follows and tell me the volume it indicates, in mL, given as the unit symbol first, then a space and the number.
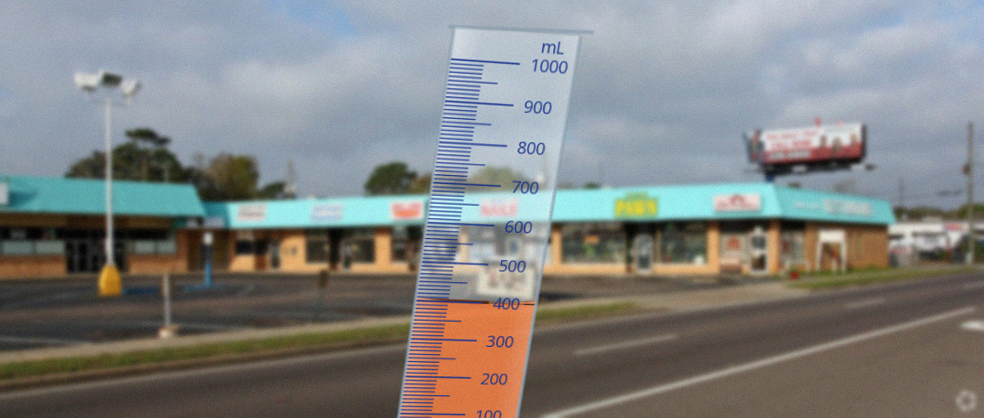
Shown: mL 400
